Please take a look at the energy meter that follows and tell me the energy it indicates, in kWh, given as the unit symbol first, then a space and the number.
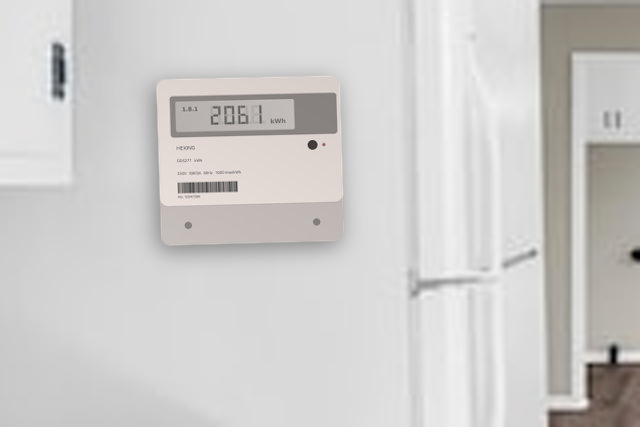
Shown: kWh 2061
